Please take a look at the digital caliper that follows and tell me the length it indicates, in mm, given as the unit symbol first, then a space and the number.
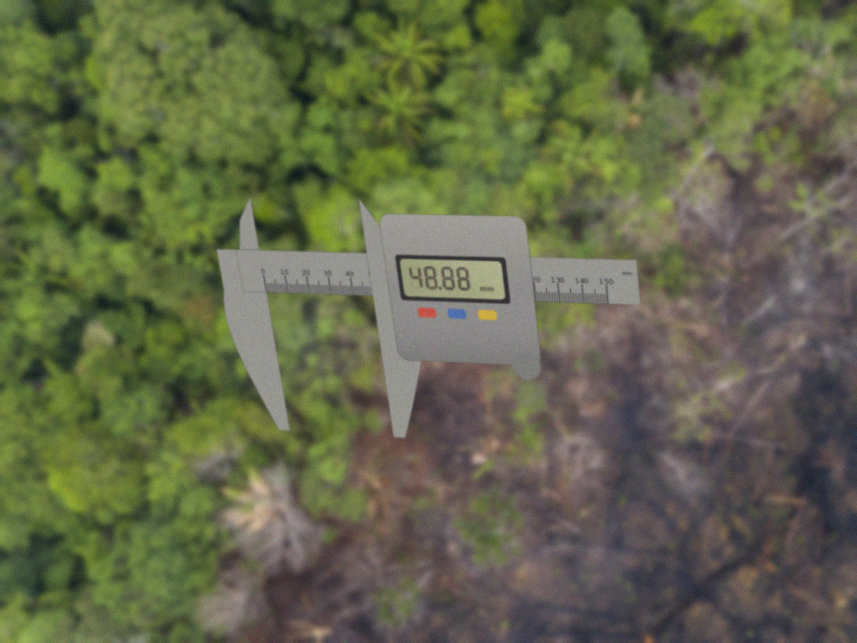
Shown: mm 48.88
